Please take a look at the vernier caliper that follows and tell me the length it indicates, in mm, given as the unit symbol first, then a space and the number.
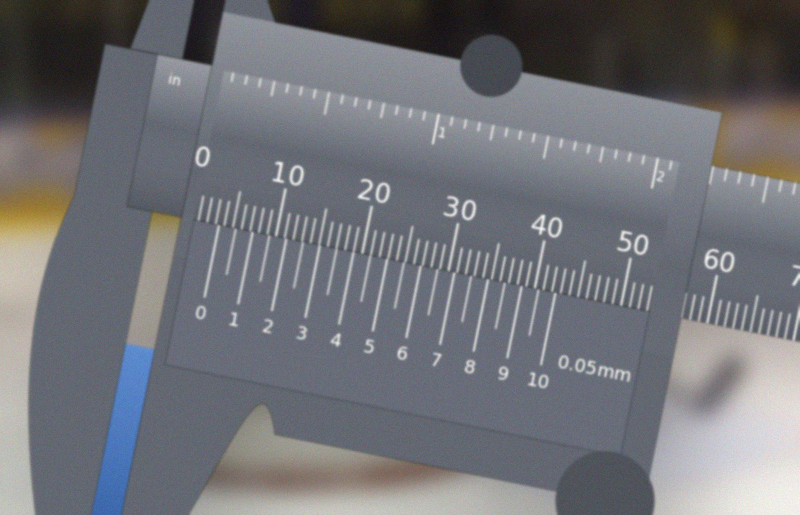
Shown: mm 3.4
